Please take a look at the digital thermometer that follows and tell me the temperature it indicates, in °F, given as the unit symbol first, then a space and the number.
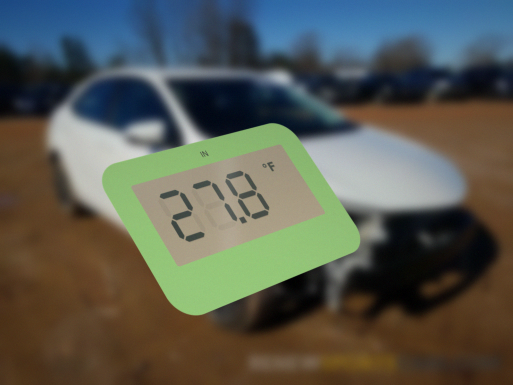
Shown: °F 27.8
